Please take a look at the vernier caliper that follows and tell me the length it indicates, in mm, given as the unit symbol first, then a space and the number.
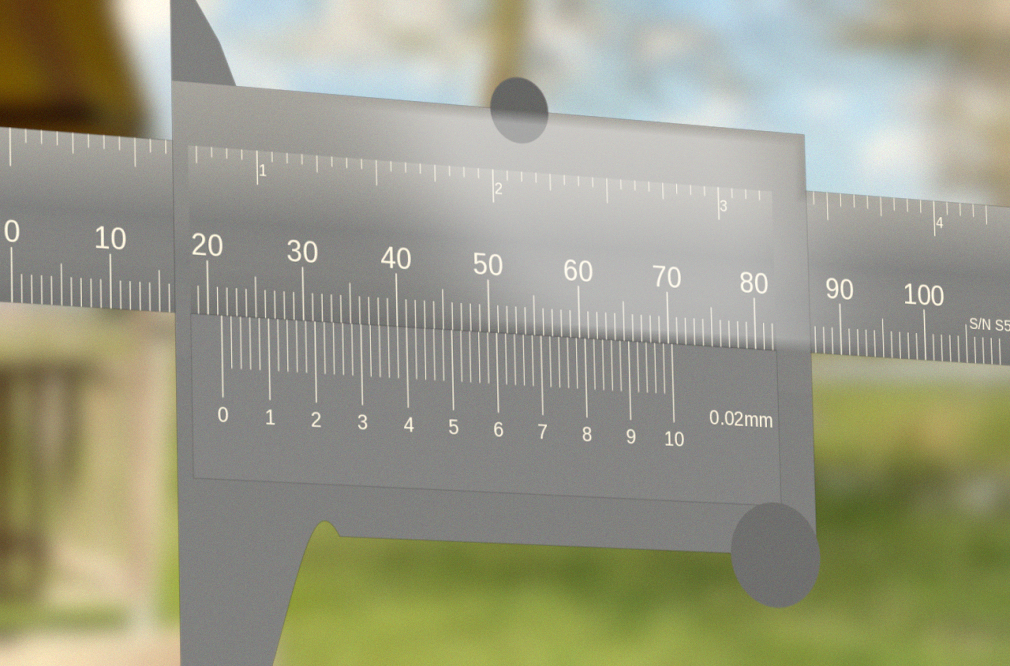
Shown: mm 21.4
